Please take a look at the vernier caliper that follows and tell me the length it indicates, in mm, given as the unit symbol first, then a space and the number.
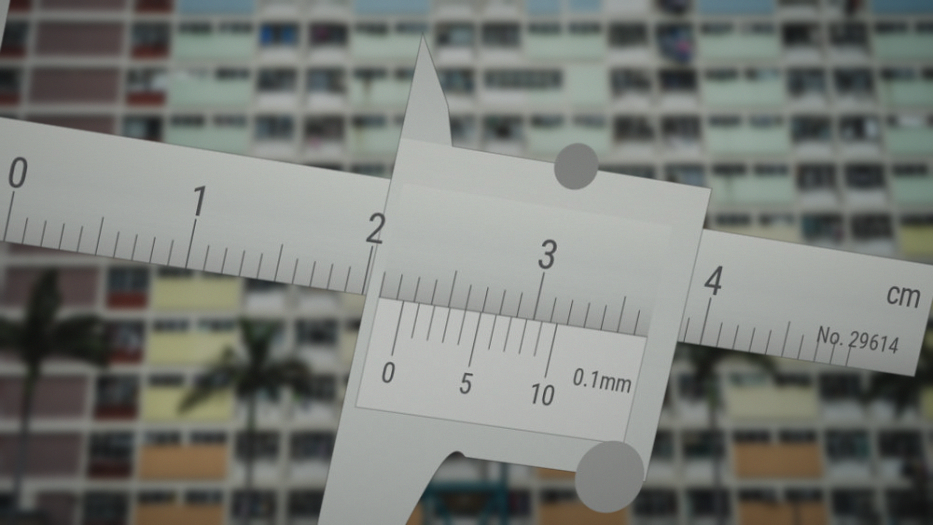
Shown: mm 22.4
